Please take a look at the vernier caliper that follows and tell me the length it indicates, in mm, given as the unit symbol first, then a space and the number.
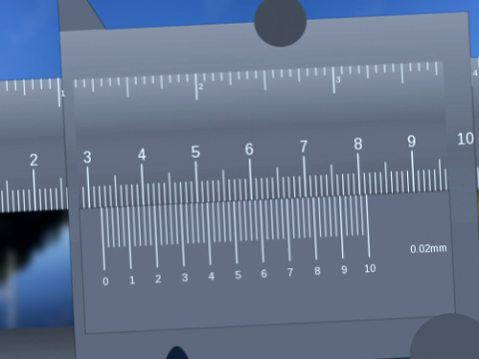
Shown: mm 32.2
